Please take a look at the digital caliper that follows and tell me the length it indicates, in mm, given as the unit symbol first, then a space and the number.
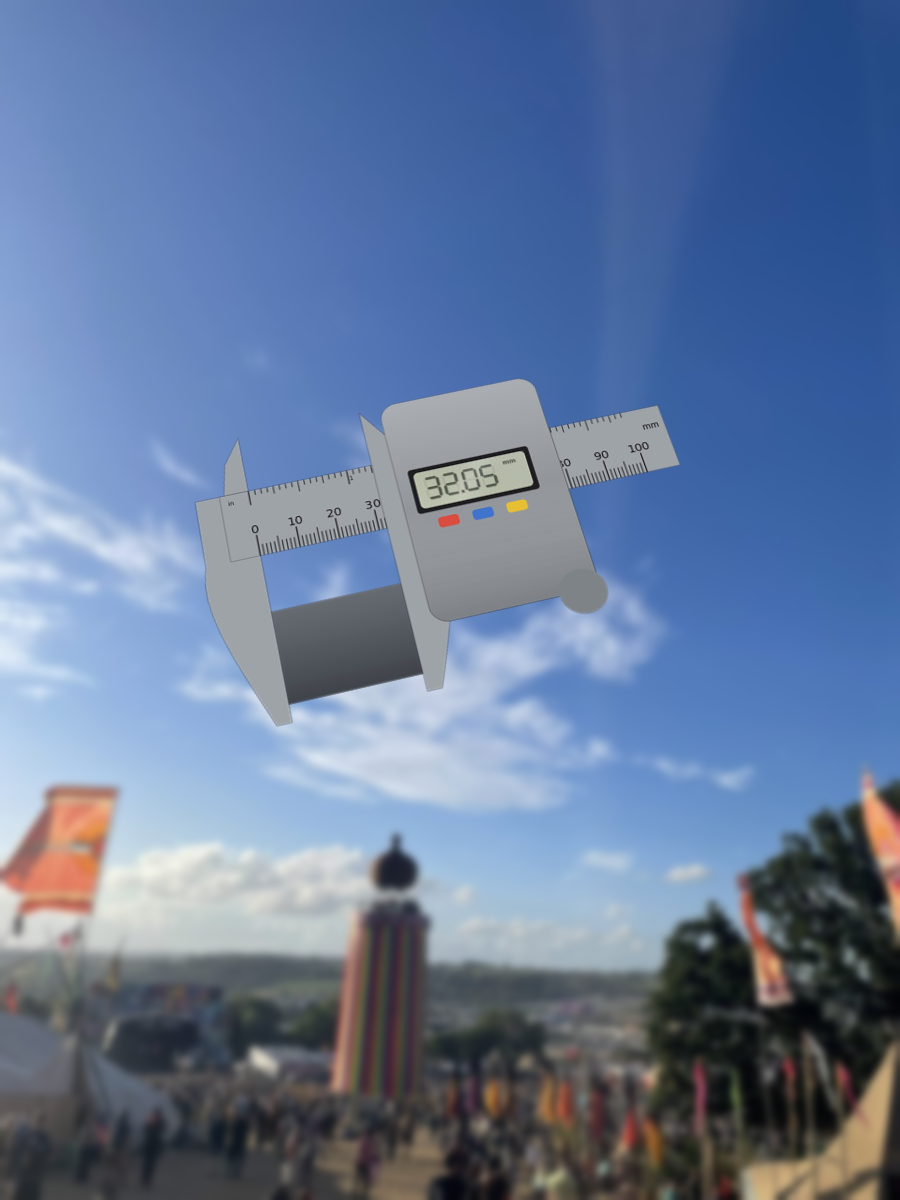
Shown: mm 32.05
